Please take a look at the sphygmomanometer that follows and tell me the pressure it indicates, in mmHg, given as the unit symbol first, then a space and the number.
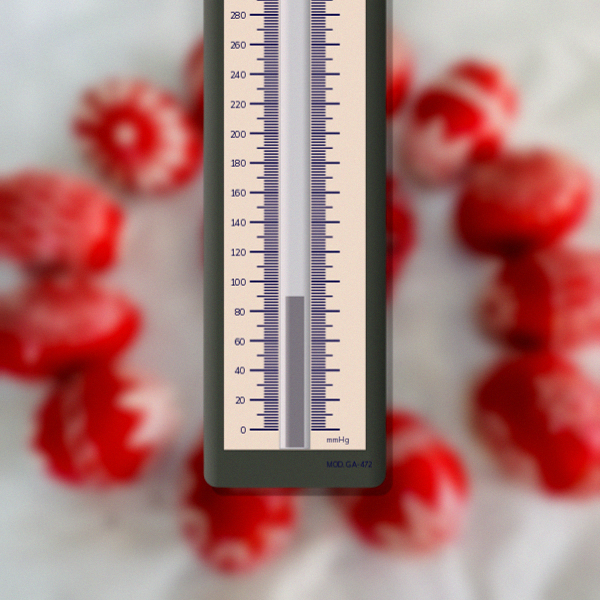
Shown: mmHg 90
